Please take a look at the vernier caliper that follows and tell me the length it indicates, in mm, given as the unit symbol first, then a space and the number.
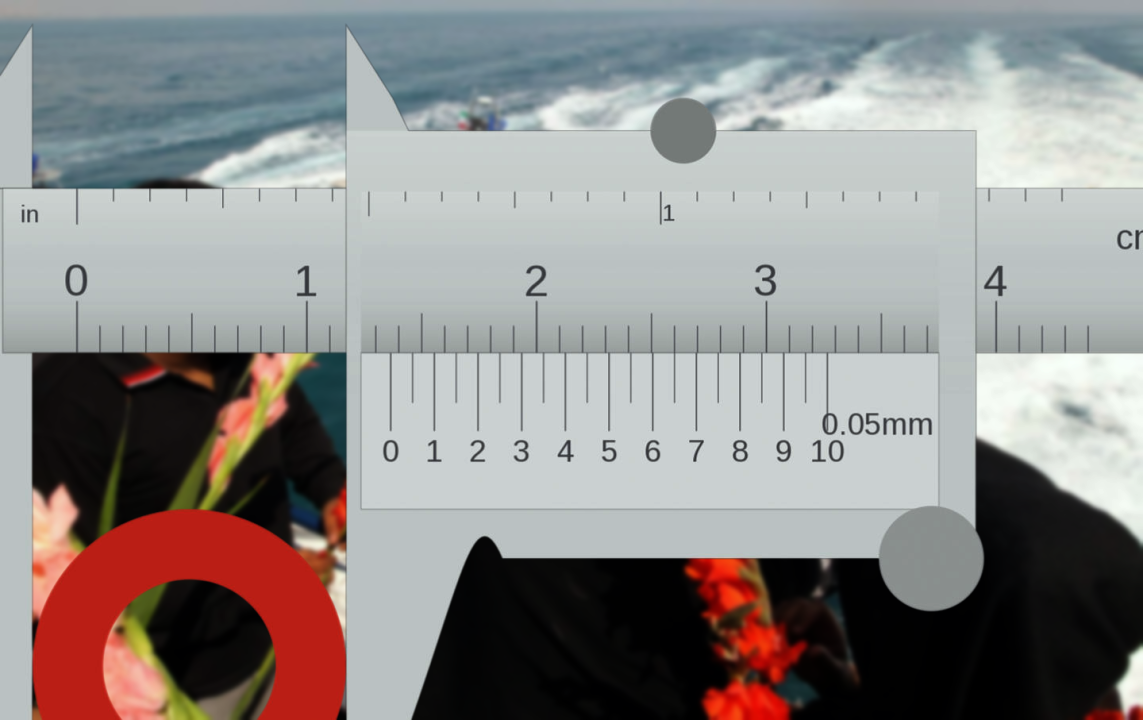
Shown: mm 13.65
